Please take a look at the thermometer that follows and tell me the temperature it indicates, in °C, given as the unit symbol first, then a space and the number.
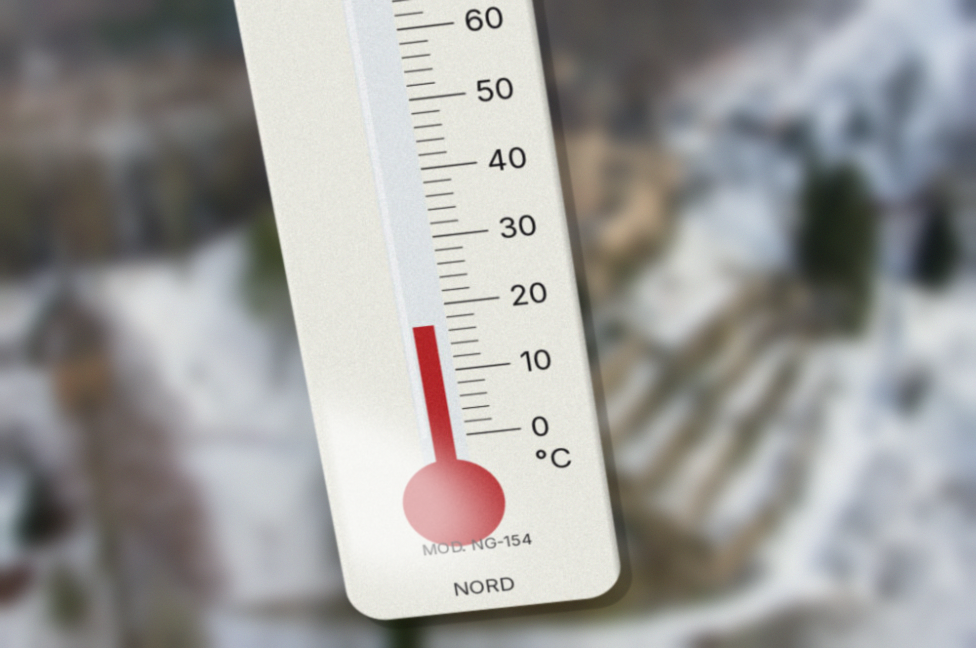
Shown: °C 17
